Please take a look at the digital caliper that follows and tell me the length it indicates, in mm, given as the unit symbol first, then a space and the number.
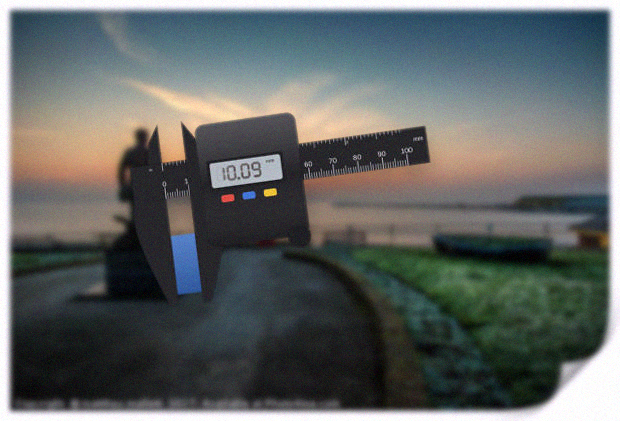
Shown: mm 10.09
